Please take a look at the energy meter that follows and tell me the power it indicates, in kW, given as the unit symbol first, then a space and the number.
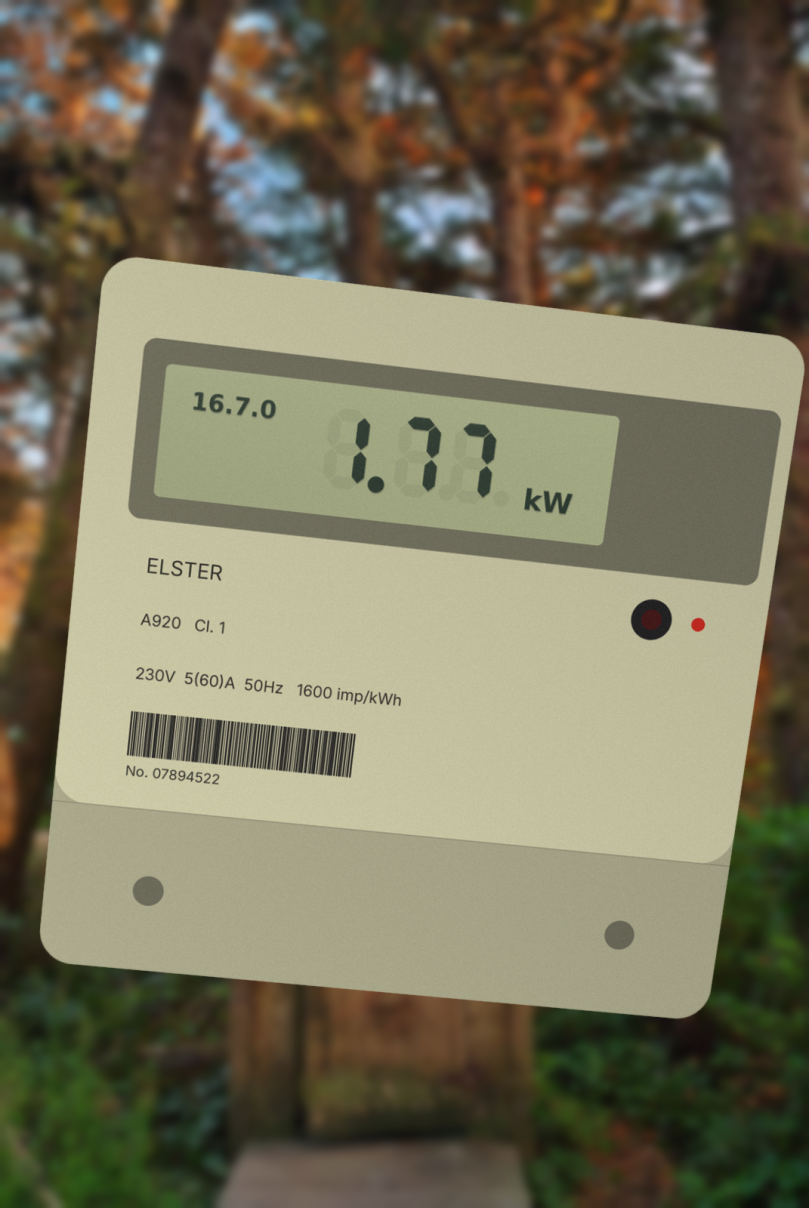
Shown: kW 1.77
